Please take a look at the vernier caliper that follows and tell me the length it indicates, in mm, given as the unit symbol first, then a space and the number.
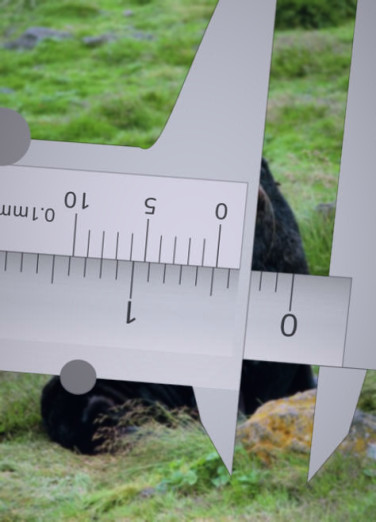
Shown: mm 4.8
